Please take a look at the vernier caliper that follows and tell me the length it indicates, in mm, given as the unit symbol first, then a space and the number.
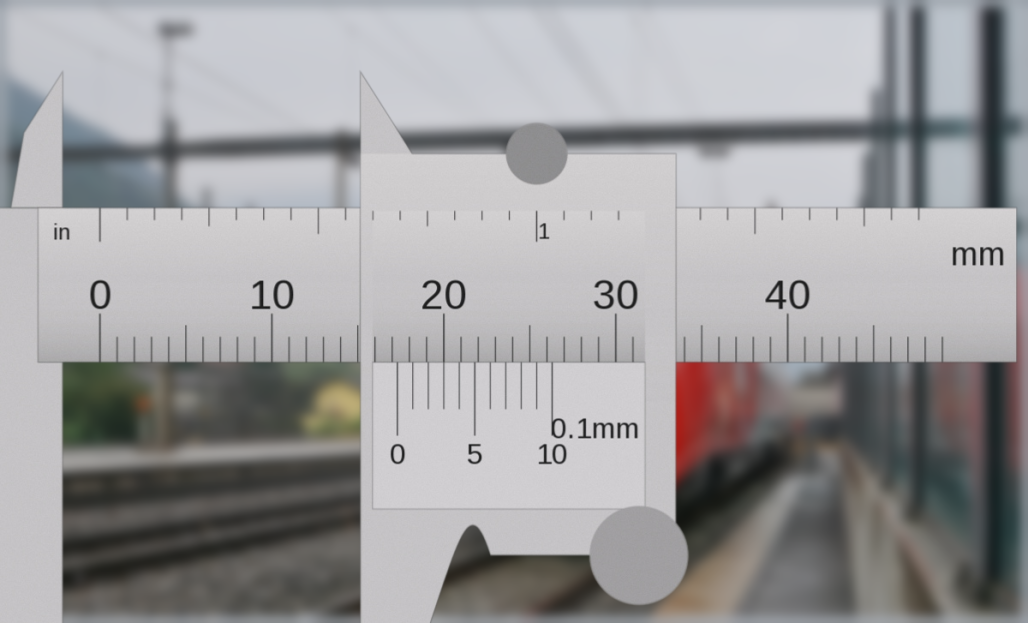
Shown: mm 17.3
